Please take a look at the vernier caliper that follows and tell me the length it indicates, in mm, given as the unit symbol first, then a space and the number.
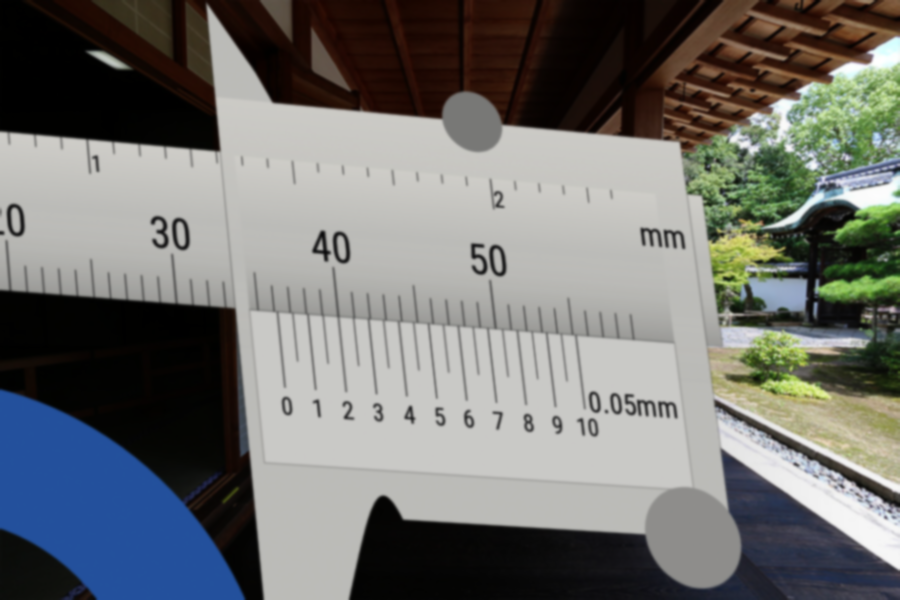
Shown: mm 36.2
